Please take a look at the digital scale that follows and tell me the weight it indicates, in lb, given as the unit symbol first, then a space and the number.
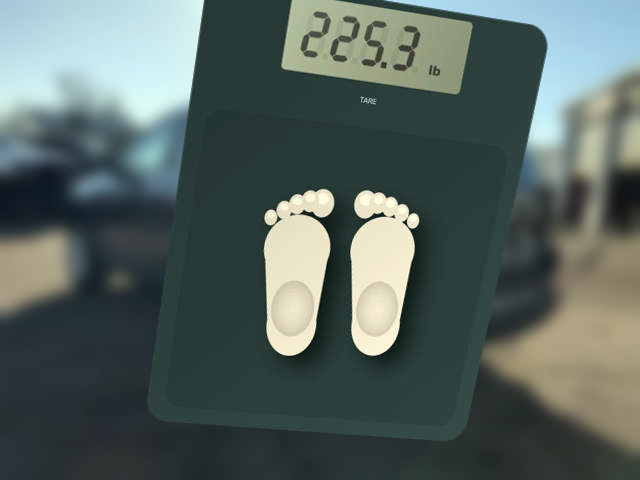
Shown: lb 225.3
